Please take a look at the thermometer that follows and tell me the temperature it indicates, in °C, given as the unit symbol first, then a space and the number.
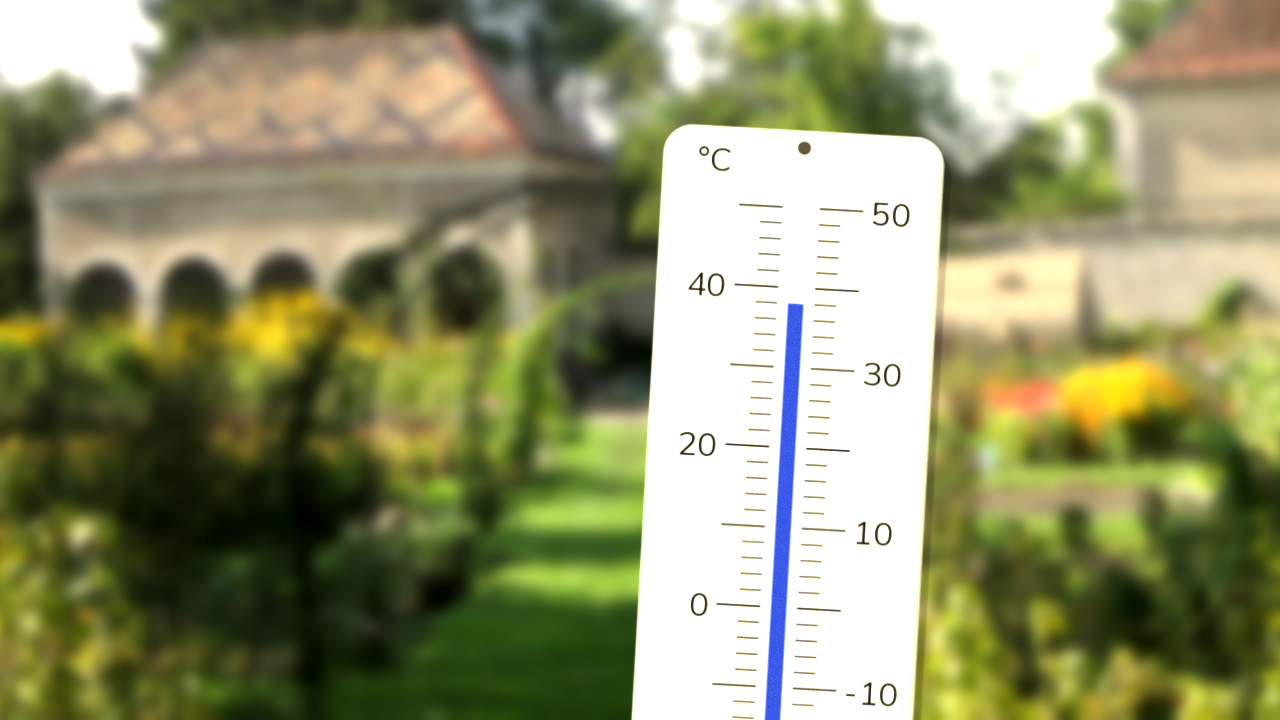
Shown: °C 38
